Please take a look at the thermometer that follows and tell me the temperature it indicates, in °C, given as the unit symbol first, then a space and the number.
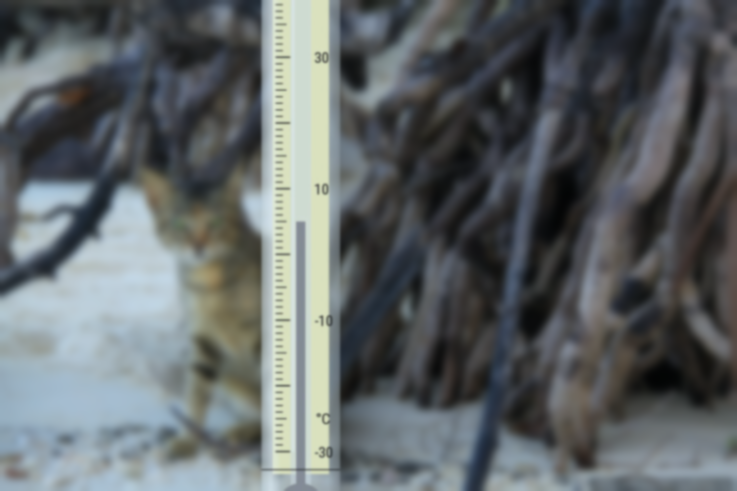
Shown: °C 5
